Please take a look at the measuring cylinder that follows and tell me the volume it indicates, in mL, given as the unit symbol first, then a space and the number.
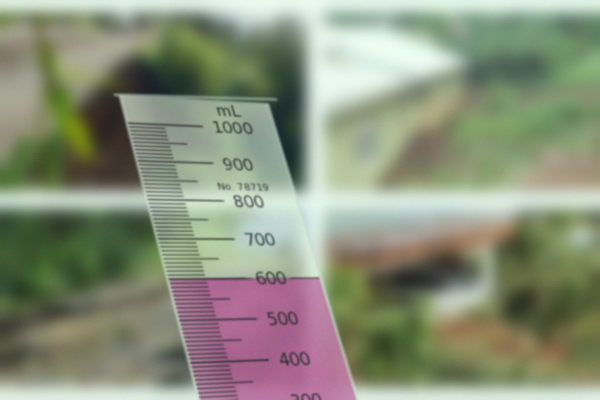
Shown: mL 600
